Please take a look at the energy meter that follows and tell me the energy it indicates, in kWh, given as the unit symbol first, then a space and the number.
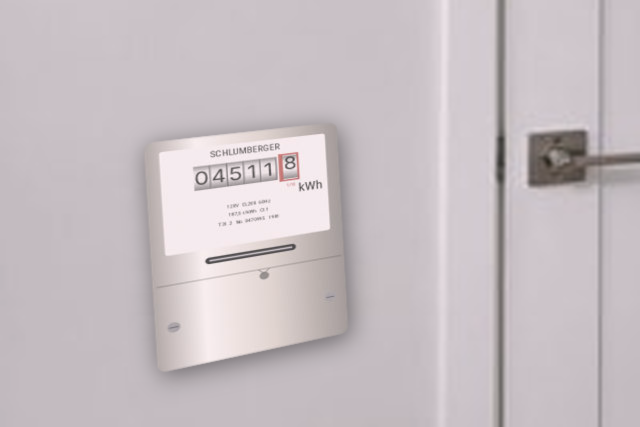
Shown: kWh 4511.8
